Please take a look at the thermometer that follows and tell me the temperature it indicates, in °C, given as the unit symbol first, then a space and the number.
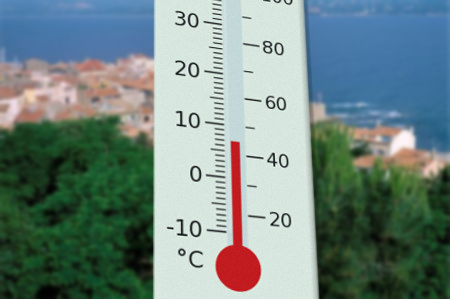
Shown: °C 7
